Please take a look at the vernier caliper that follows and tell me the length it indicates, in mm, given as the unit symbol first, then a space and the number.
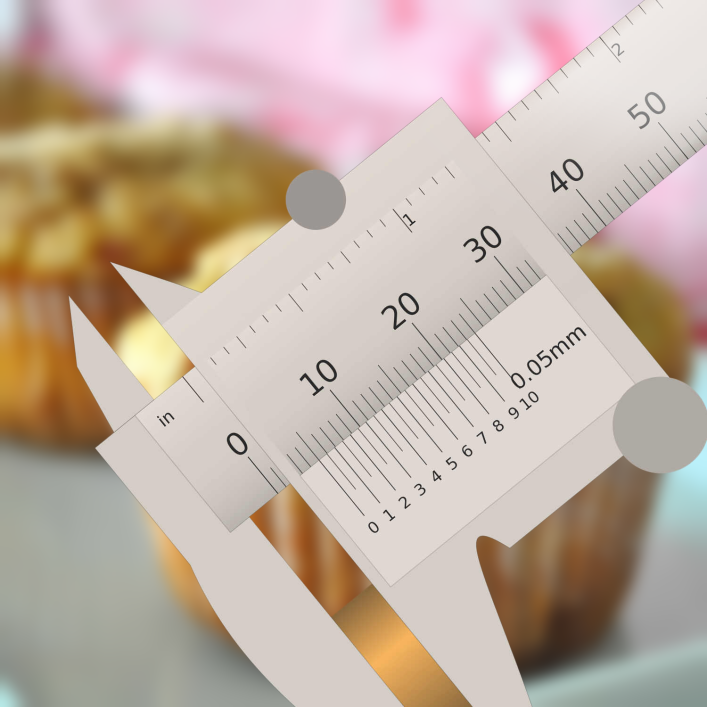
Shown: mm 5.0
